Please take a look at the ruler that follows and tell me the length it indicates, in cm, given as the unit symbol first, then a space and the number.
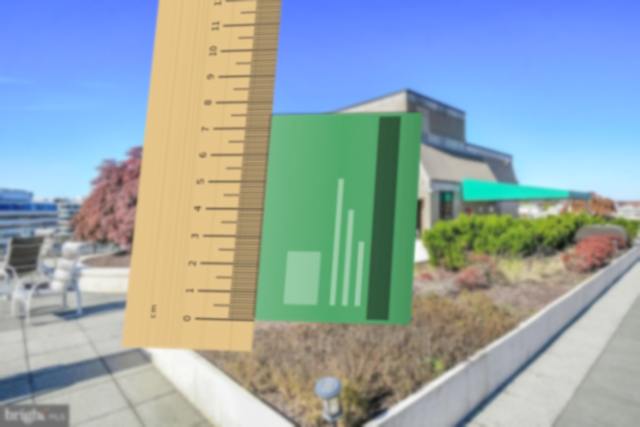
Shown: cm 7.5
